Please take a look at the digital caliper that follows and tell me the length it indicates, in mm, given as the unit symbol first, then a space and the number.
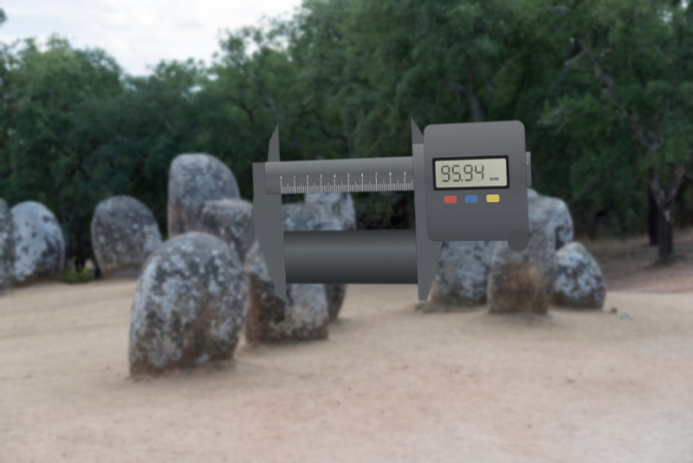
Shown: mm 95.94
